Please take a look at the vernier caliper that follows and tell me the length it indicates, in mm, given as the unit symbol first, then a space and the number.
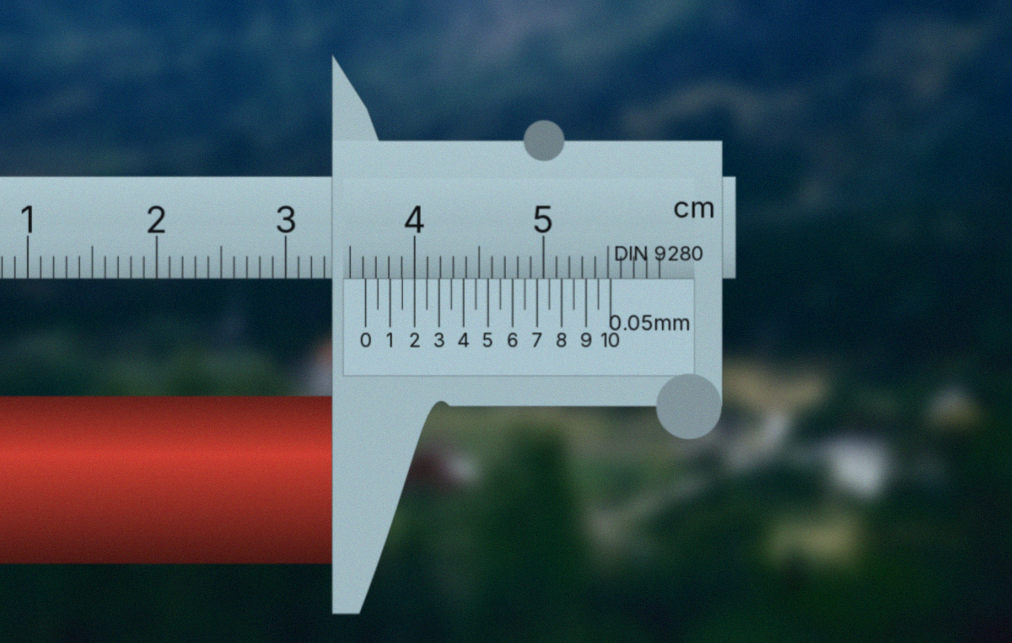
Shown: mm 36.2
